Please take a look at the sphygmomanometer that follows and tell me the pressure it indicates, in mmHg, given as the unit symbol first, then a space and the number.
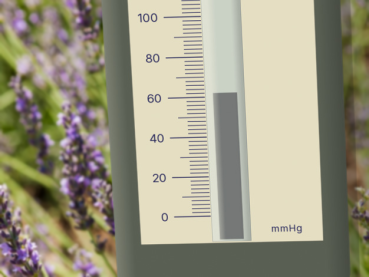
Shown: mmHg 62
